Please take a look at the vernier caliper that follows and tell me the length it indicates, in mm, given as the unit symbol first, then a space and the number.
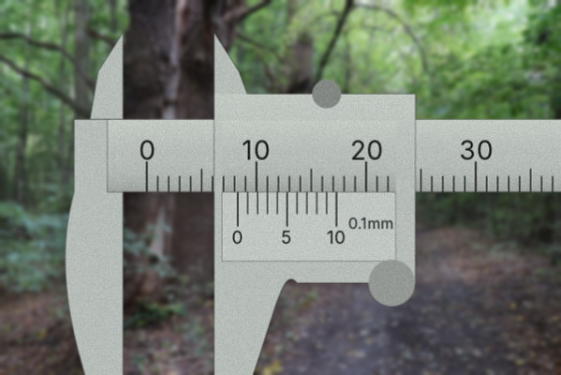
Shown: mm 8.3
